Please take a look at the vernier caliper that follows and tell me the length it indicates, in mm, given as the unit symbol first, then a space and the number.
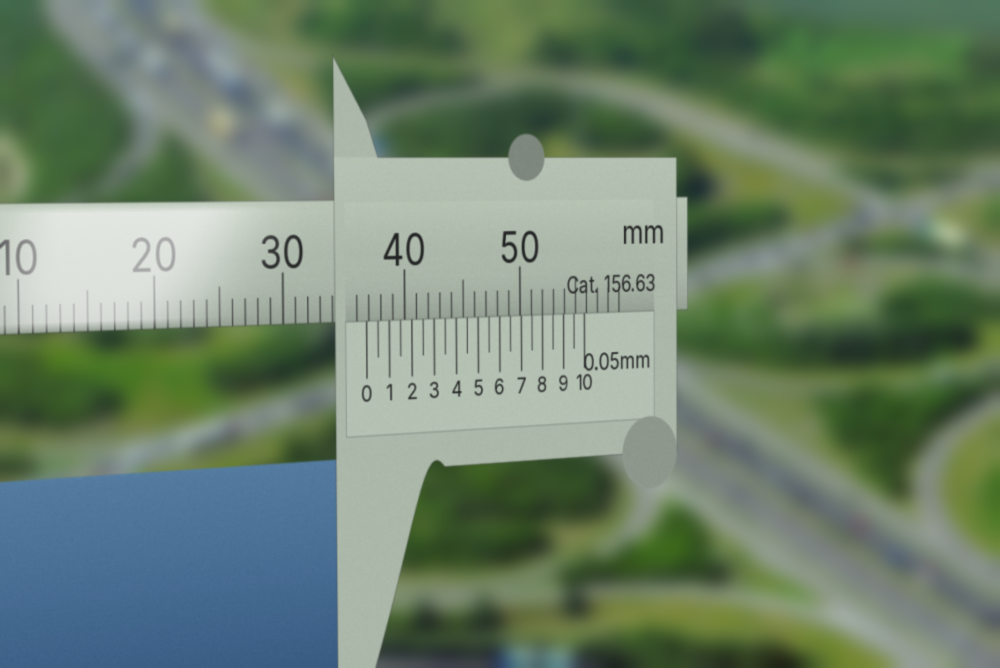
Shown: mm 36.8
